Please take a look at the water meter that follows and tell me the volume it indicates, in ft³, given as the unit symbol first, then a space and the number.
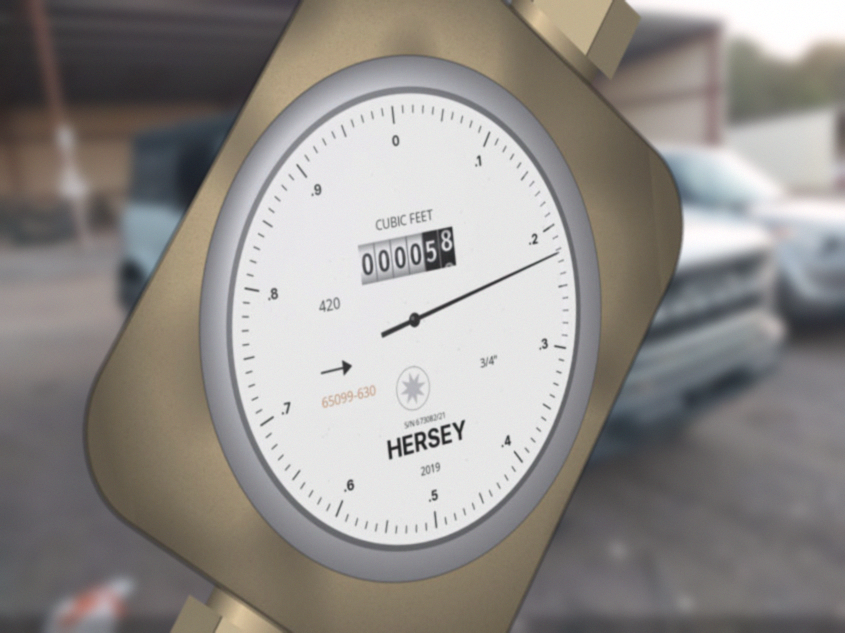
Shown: ft³ 58.22
